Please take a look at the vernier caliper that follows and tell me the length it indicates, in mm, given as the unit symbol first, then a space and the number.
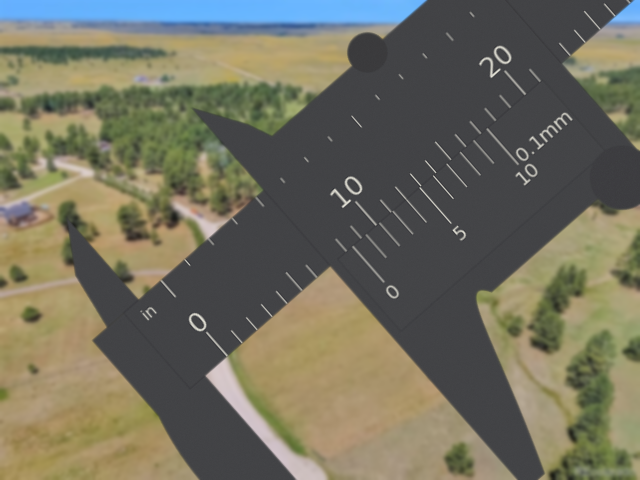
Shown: mm 8.4
